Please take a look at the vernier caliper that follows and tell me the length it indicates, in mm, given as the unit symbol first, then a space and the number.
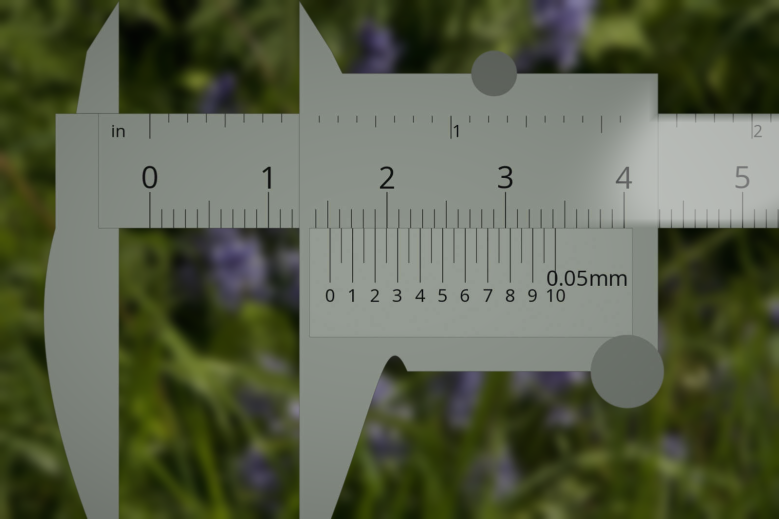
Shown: mm 15.2
